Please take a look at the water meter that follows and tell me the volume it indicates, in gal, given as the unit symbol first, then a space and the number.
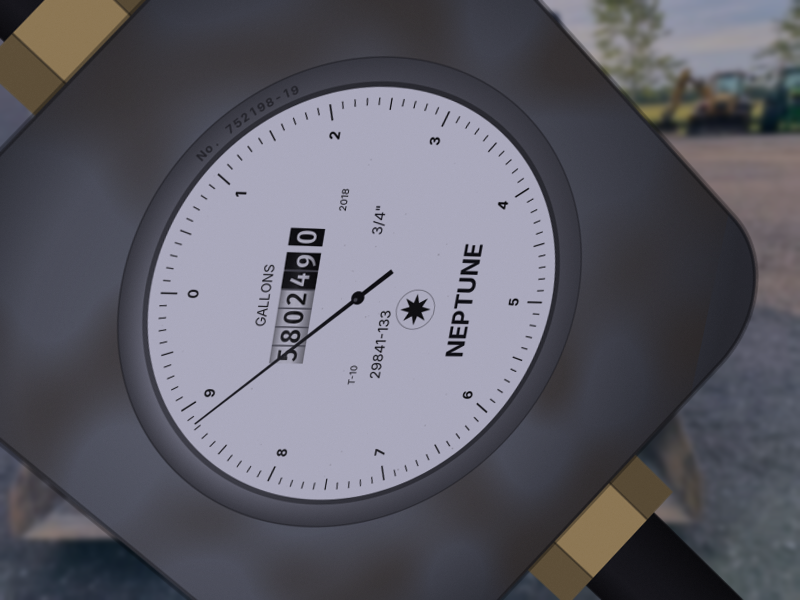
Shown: gal 5802488.8
